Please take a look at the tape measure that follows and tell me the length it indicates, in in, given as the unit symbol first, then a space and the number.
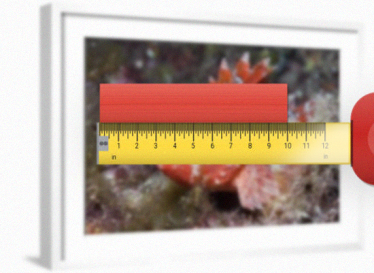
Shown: in 10
